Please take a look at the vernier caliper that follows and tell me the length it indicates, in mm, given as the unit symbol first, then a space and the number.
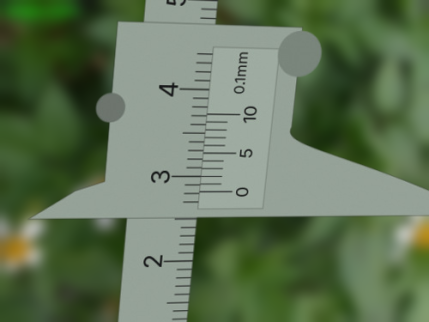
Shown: mm 28.2
